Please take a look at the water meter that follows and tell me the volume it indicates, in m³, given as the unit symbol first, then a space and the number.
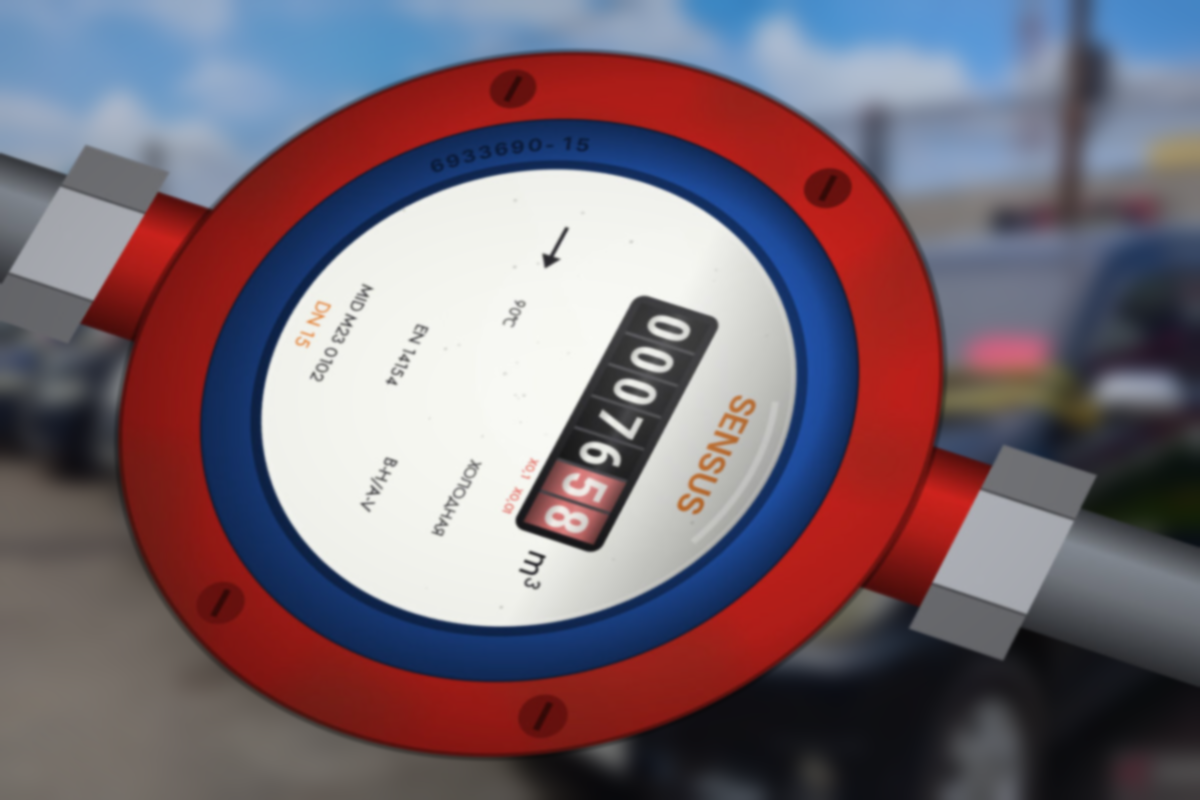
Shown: m³ 76.58
